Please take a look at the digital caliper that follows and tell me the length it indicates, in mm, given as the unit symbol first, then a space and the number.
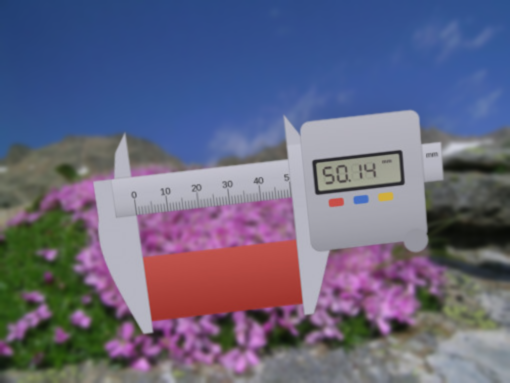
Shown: mm 50.14
